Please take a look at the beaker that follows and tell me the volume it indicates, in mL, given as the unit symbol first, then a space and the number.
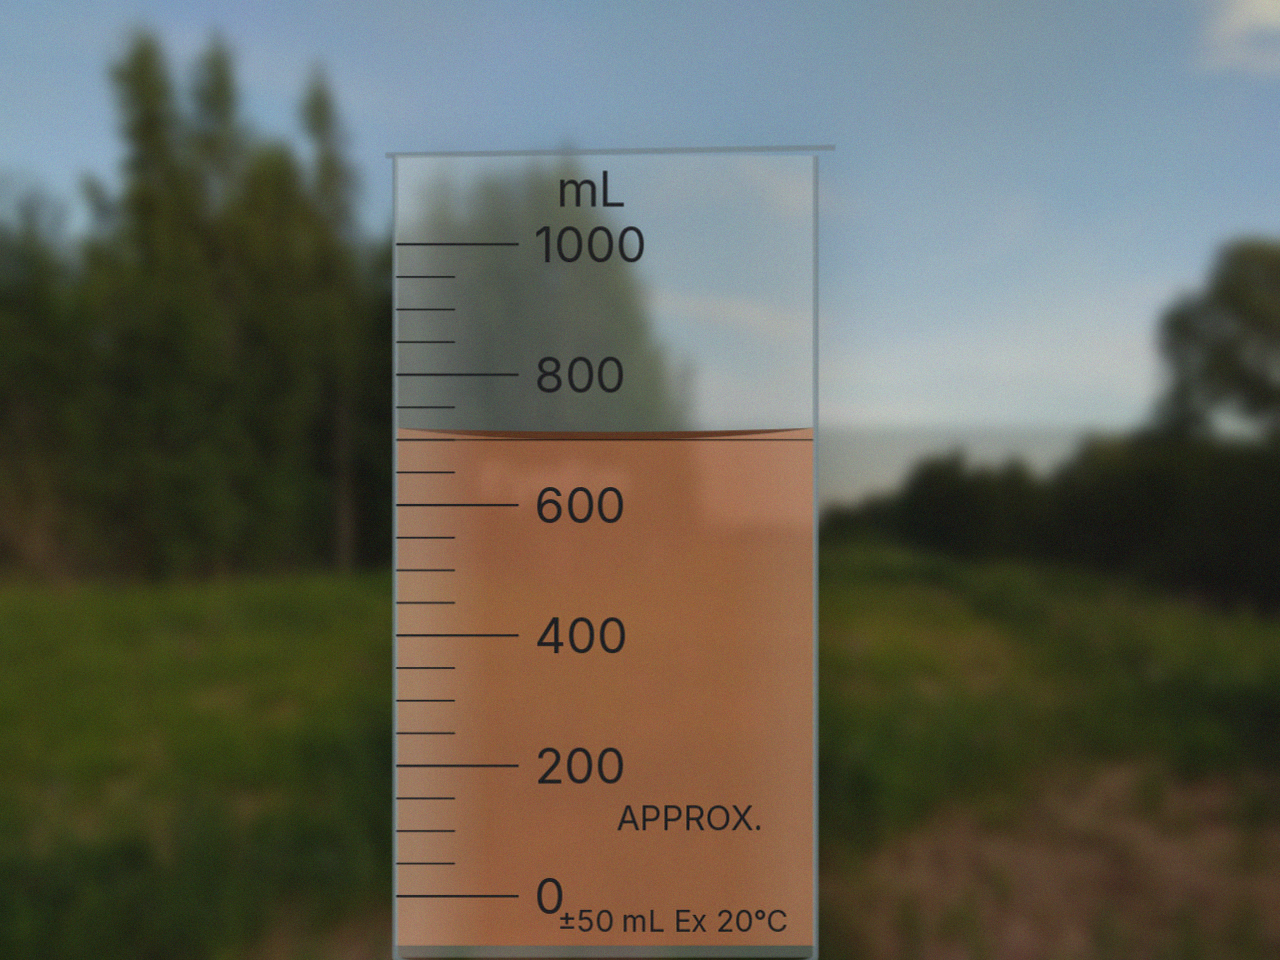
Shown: mL 700
